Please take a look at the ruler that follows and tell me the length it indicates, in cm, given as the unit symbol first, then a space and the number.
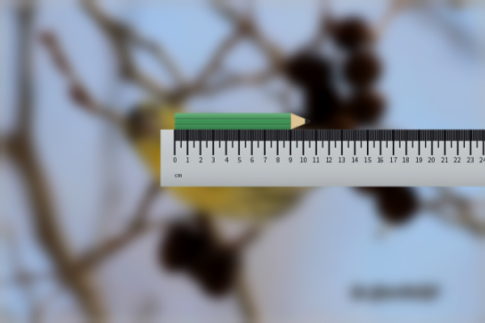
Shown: cm 10.5
